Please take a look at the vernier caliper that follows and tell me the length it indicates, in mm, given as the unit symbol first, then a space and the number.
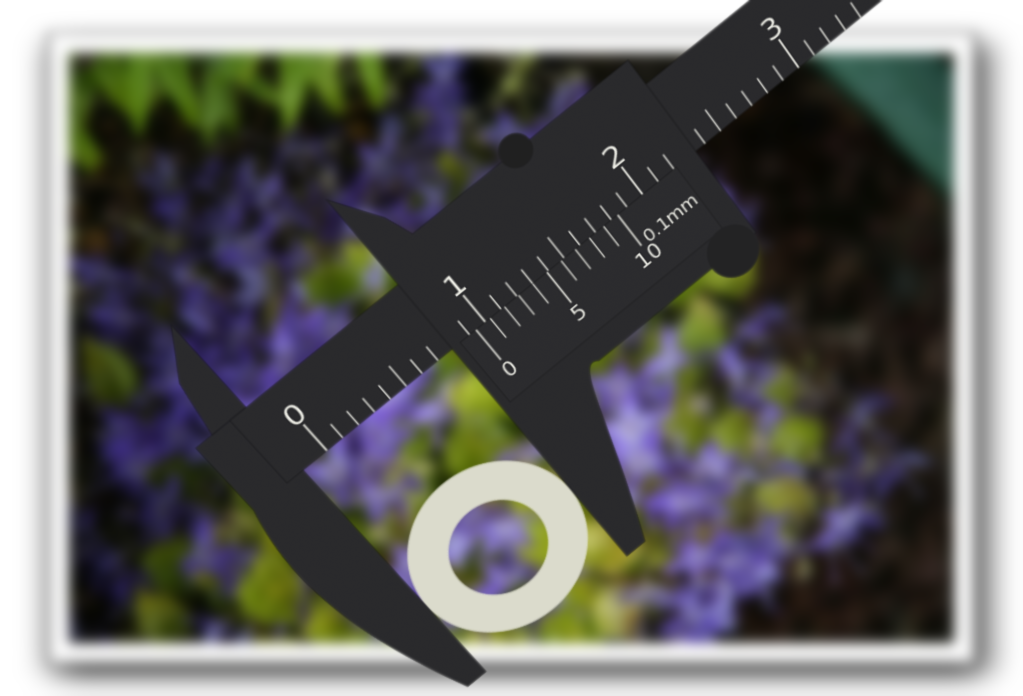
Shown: mm 9.4
